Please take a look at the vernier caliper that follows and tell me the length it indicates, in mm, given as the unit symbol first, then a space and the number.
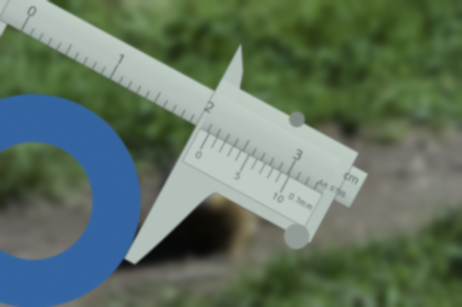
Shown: mm 21.2
